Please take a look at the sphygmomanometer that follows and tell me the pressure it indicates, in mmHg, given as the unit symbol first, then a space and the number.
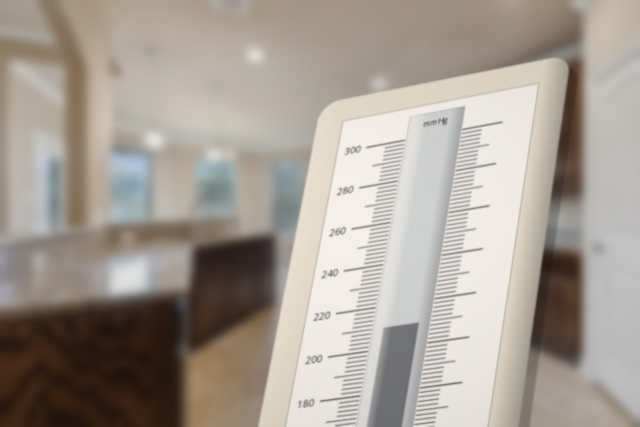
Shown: mmHg 210
